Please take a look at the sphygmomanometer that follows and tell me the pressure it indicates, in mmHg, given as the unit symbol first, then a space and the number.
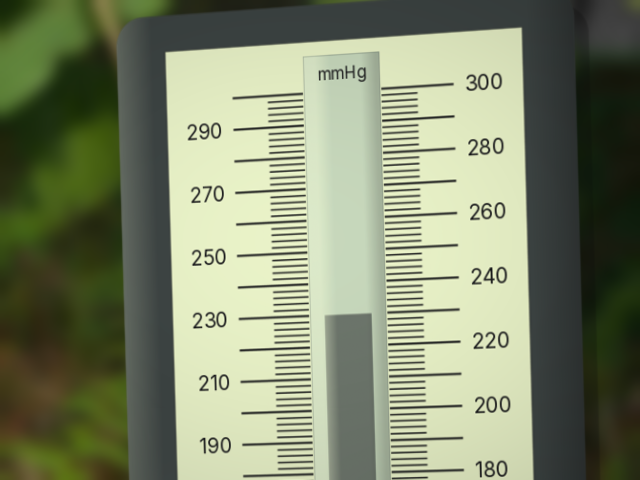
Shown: mmHg 230
